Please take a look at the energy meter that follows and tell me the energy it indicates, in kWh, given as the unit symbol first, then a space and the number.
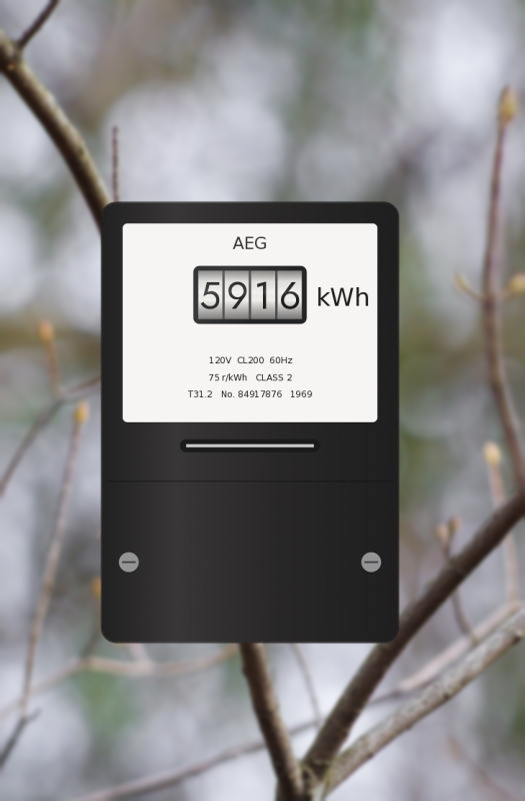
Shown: kWh 5916
